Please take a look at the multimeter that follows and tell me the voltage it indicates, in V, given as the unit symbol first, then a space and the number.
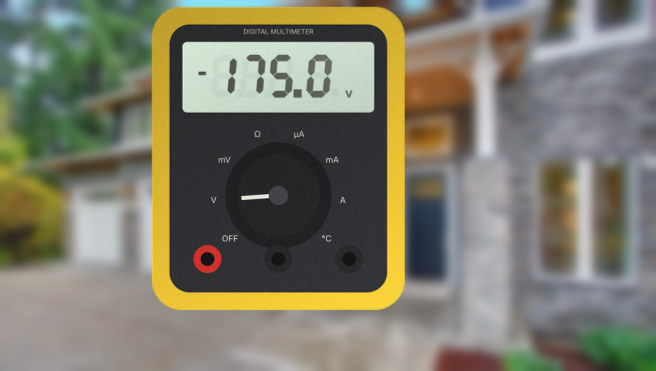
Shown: V -175.0
